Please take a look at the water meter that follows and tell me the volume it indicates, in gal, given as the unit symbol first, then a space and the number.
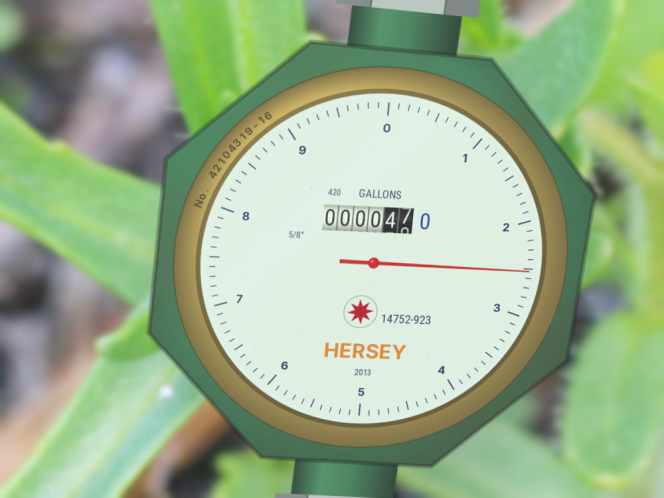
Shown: gal 472.5
